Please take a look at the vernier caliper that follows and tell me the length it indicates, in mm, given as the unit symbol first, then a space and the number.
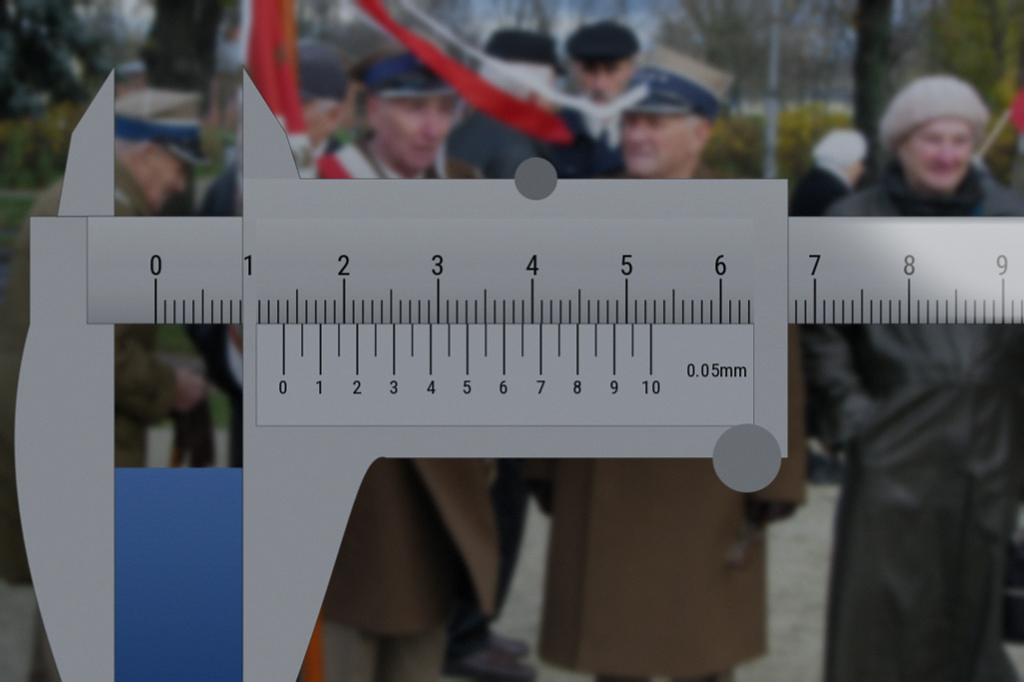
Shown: mm 13.6
